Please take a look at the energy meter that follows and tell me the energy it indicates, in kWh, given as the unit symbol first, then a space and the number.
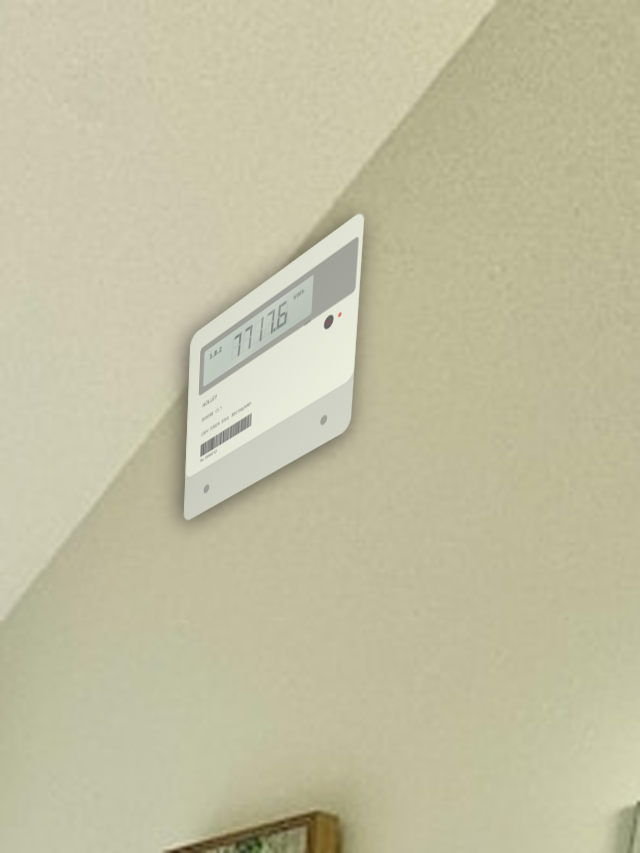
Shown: kWh 7717.6
